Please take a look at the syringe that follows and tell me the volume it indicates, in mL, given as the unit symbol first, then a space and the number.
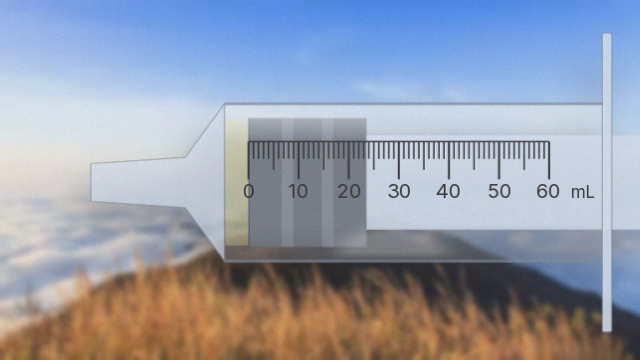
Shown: mL 0
